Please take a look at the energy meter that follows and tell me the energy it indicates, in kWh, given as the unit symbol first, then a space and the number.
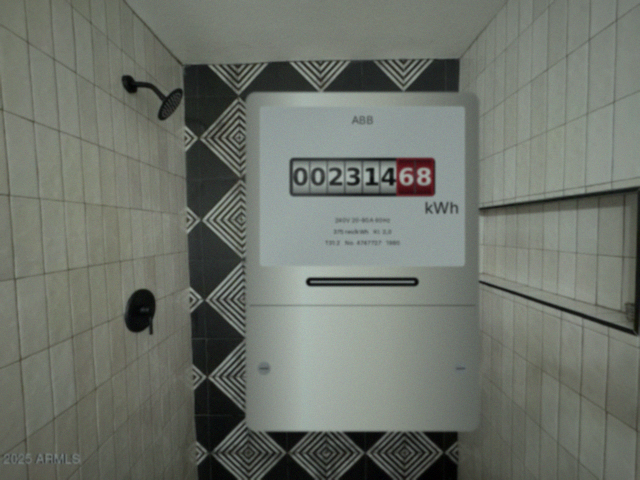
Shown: kWh 2314.68
